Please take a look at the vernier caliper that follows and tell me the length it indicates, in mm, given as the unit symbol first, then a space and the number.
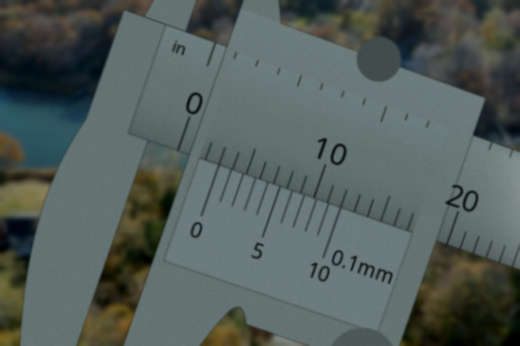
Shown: mm 3.0
